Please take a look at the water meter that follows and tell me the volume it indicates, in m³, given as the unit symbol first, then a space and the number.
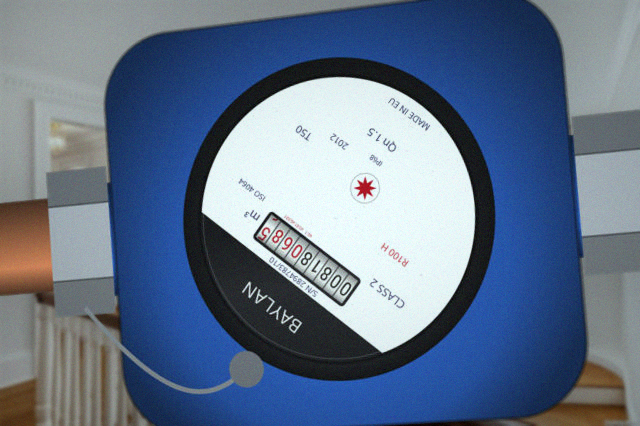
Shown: m³ 818.0685
